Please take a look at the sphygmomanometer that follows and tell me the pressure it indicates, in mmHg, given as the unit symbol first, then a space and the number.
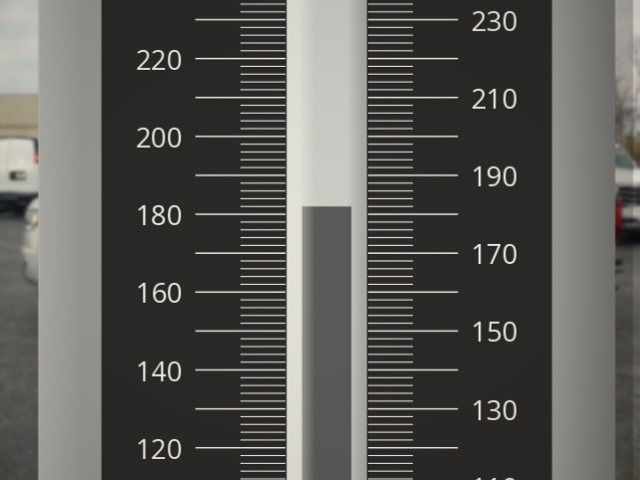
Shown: mmHg 182
